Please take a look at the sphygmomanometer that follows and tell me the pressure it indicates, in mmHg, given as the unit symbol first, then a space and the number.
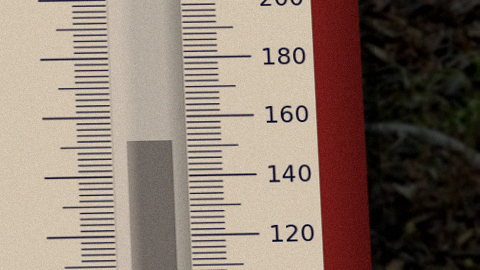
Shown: mmHg 152
